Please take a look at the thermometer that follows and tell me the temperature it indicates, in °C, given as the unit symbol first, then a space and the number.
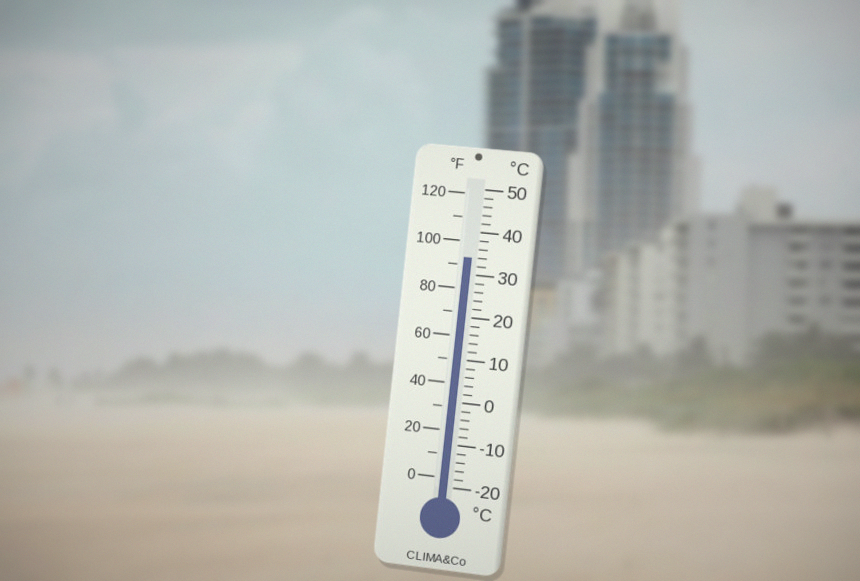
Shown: °C 34
